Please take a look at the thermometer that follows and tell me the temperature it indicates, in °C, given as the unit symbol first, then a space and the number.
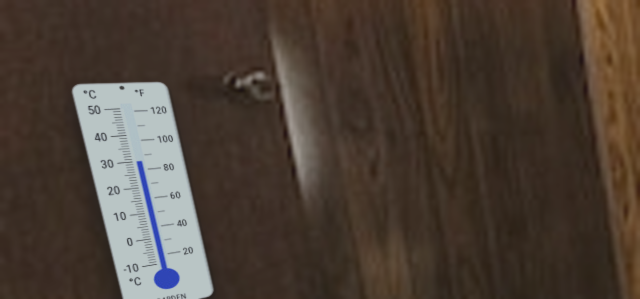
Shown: °C 30
